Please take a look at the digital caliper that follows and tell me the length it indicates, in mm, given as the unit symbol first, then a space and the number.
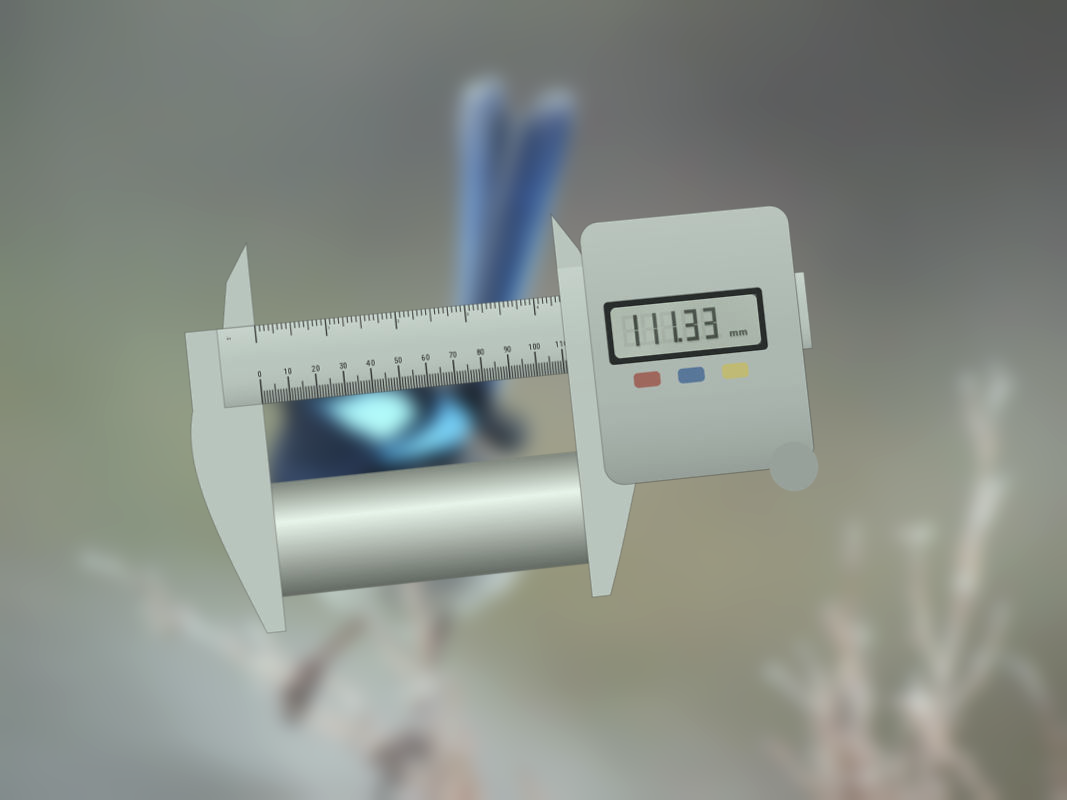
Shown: mm 111.33
